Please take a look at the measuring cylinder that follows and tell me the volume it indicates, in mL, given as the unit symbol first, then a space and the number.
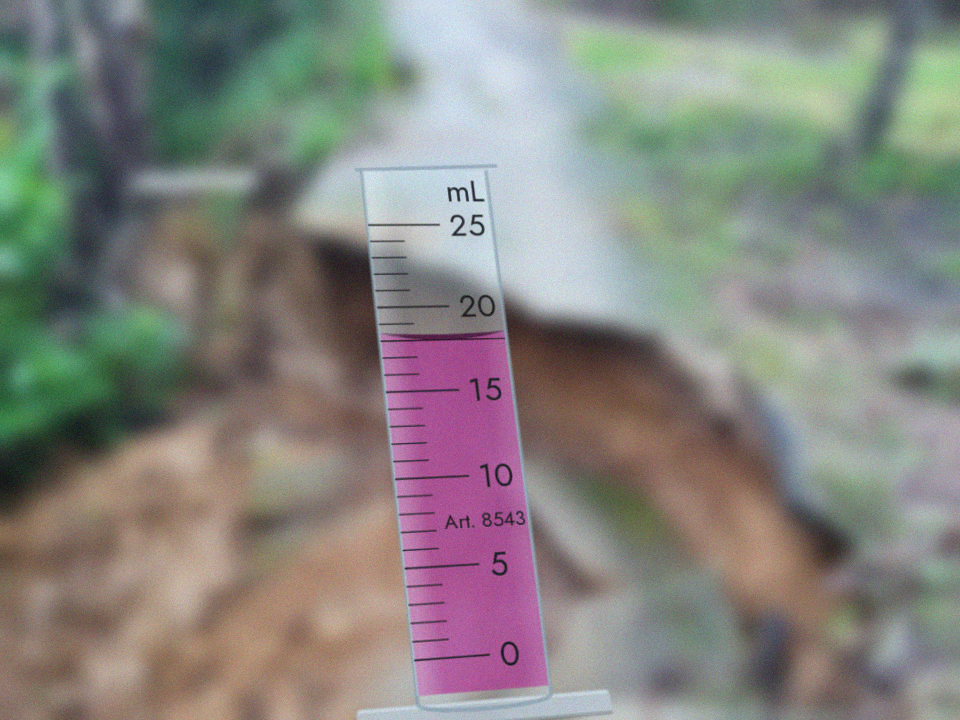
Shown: mL 18
